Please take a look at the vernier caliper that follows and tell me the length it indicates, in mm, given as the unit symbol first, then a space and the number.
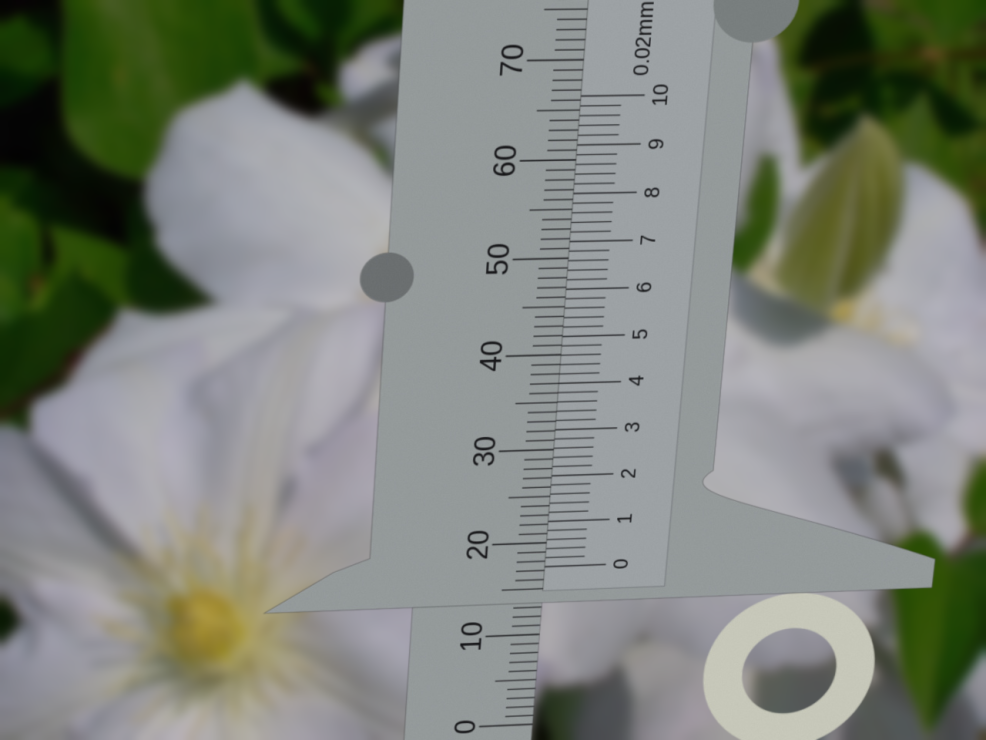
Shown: mm 17.4
